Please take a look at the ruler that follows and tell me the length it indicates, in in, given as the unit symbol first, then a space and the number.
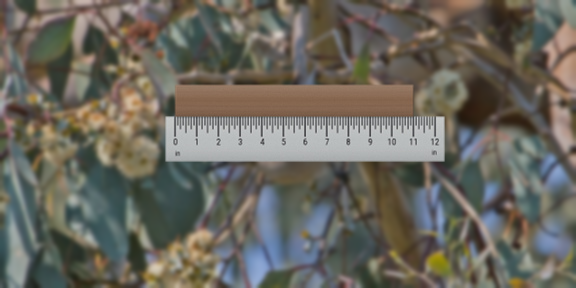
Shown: in 11
